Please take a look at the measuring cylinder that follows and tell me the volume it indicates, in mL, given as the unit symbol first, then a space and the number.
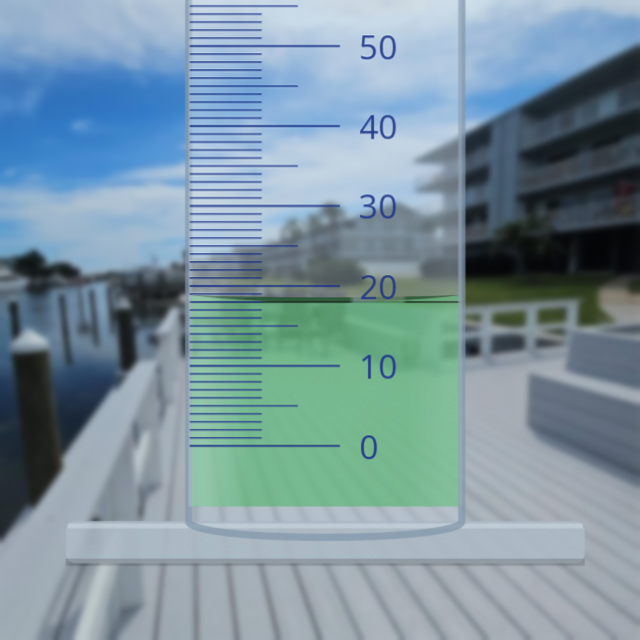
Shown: mL 18
